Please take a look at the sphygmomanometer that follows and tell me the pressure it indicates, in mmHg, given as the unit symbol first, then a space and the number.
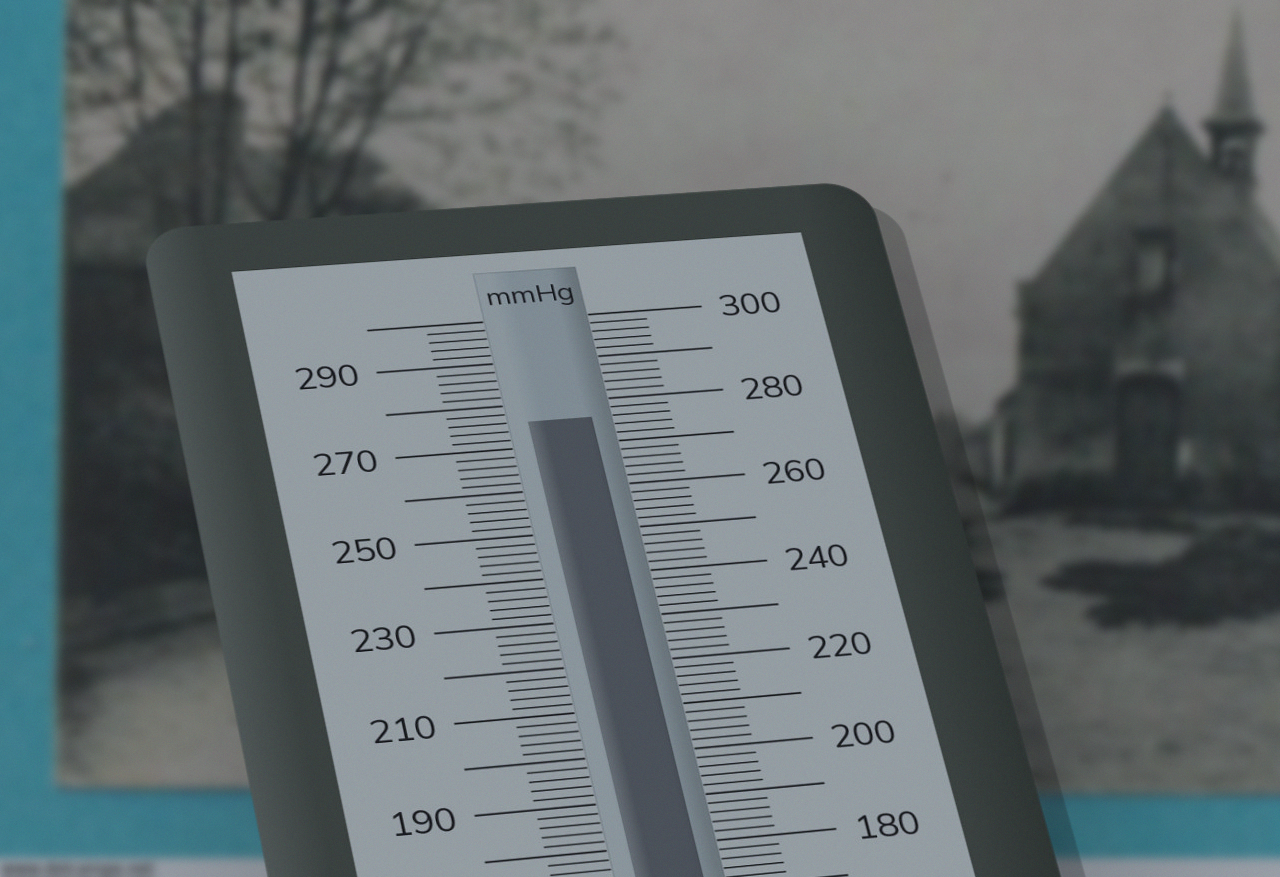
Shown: mmHg 276
